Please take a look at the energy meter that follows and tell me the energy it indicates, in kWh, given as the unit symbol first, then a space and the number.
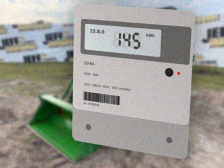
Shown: kWh 145
